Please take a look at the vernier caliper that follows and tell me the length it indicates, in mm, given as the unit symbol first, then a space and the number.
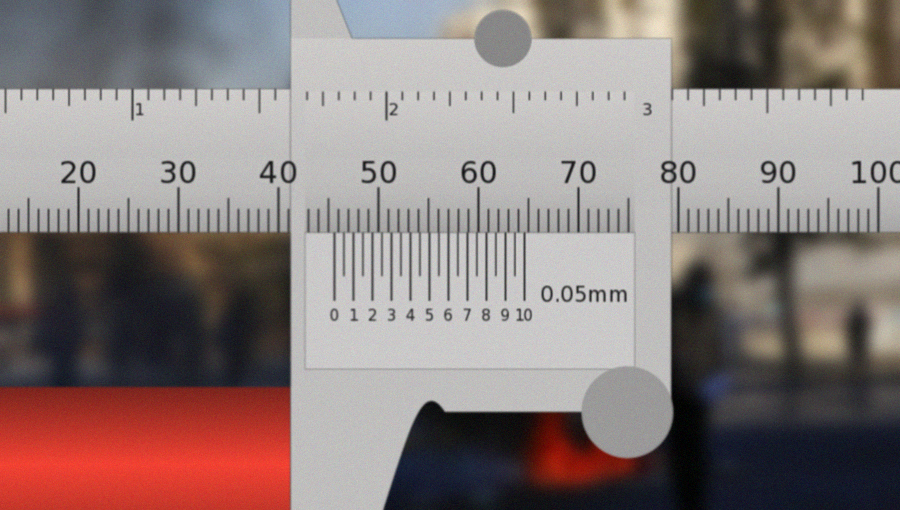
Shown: mm 45.6
